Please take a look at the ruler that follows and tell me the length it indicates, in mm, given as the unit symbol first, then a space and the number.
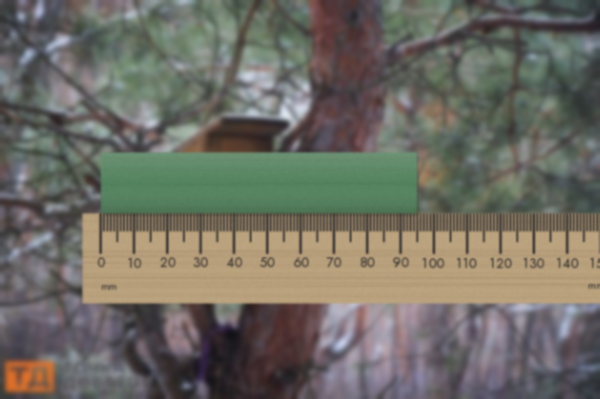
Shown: mm 95
